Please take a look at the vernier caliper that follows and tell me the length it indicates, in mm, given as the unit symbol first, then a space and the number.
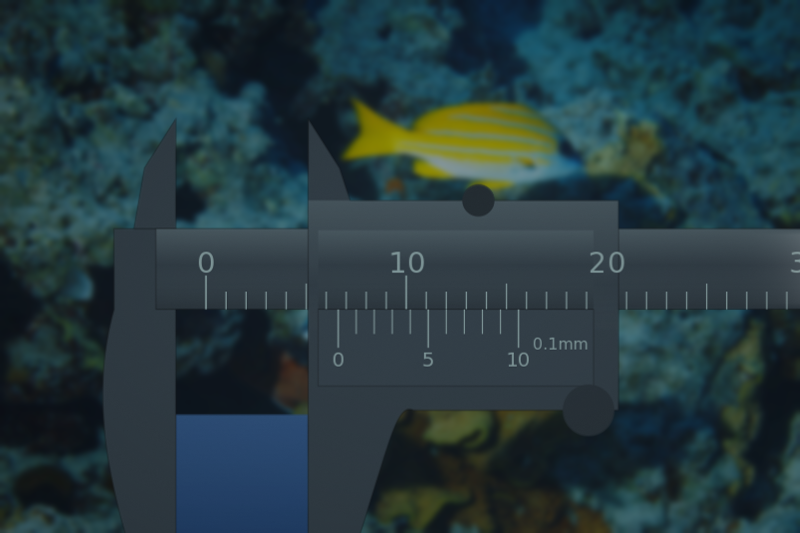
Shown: mm 6.6
